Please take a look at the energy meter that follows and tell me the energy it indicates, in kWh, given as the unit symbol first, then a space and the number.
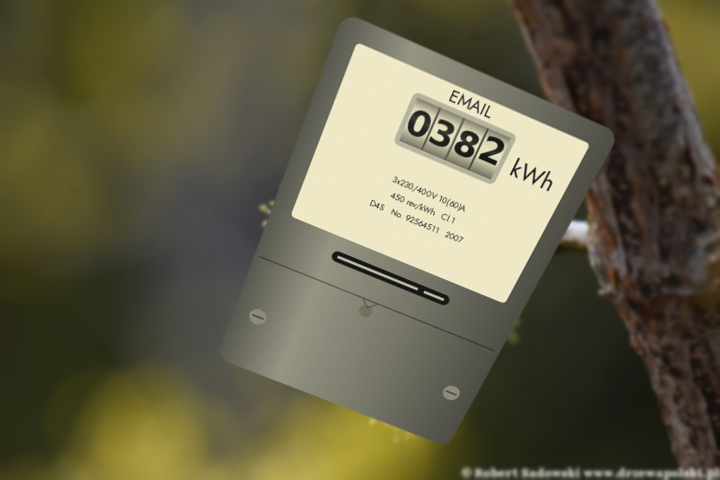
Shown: kWh 382
